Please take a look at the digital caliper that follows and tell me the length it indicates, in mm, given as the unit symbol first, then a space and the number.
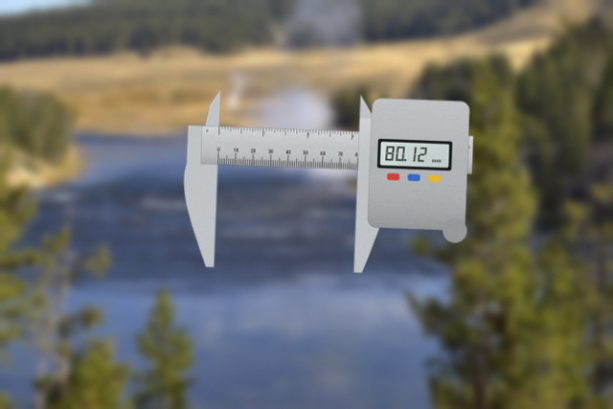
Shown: mm 80.12
